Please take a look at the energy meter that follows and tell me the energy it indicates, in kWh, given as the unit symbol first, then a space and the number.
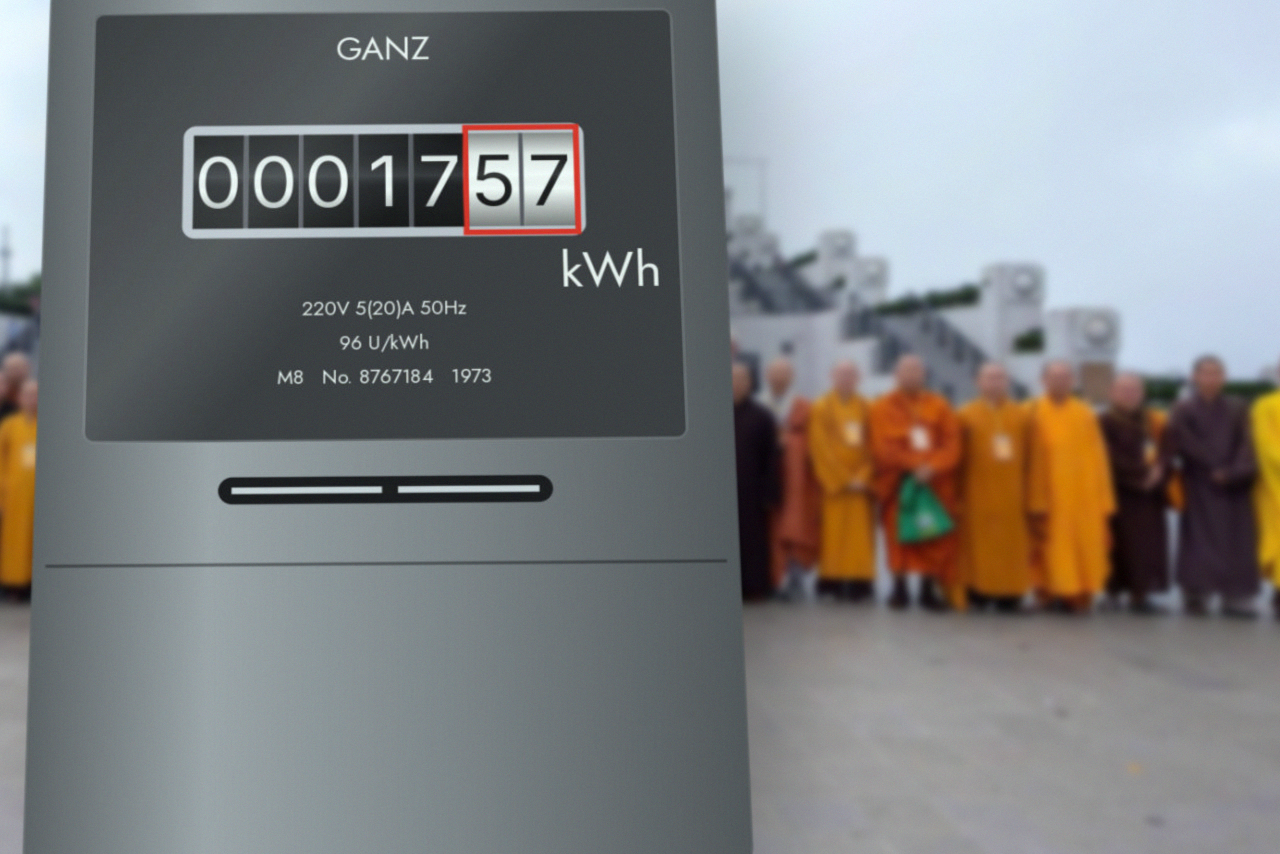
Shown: kWh 17.57
